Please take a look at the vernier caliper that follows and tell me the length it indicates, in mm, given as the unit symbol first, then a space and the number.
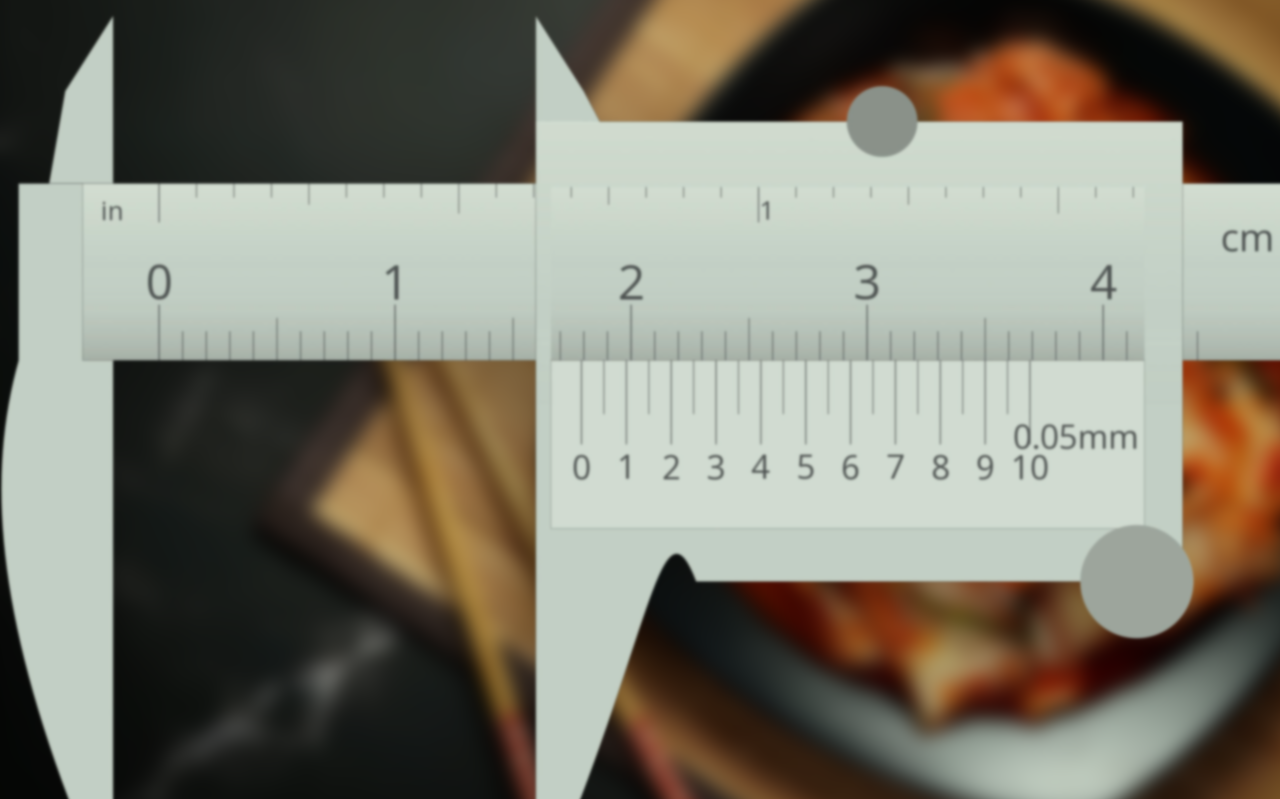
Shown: mm 17.9
